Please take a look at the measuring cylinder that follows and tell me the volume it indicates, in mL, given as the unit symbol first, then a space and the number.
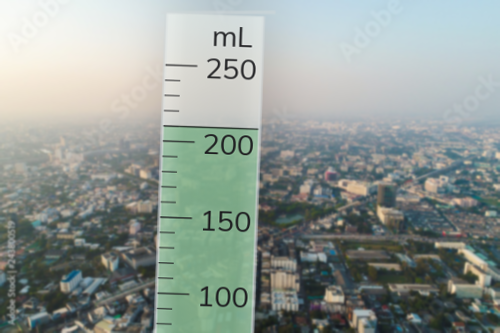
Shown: mL 210
